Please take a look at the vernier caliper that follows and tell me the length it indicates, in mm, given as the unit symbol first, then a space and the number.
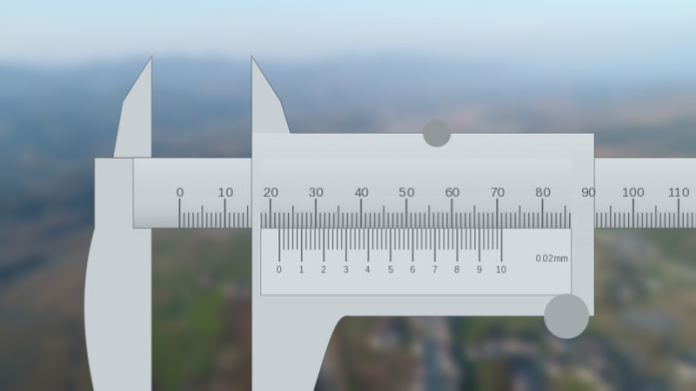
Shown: mm 22.0
